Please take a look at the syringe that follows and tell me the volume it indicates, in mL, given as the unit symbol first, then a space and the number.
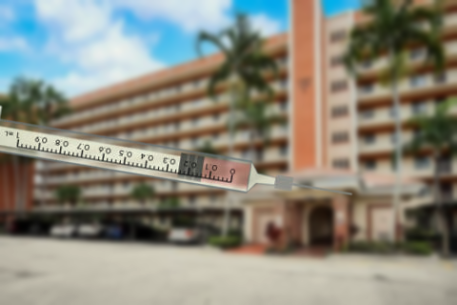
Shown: mL 0.14
